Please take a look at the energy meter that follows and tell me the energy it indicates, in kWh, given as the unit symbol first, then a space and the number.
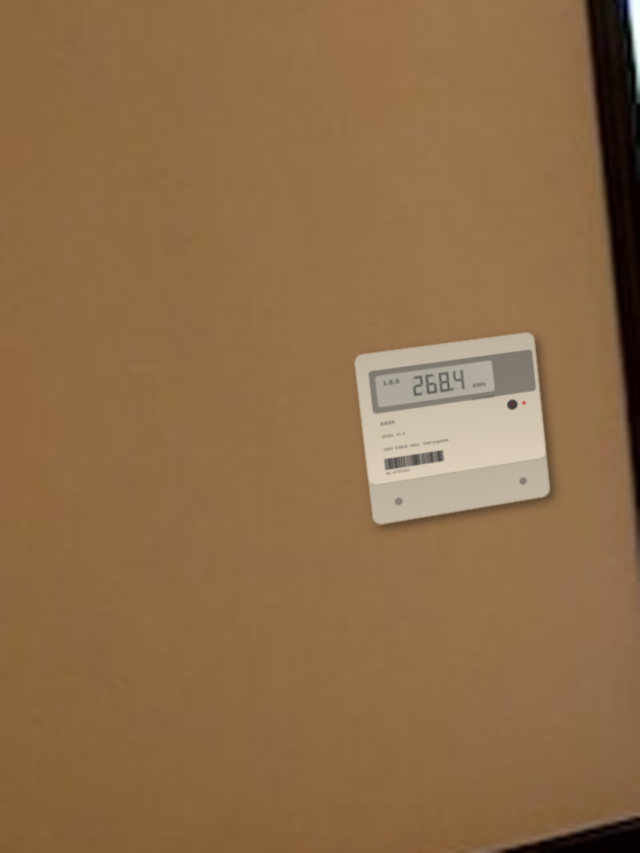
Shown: kWh 268.4
